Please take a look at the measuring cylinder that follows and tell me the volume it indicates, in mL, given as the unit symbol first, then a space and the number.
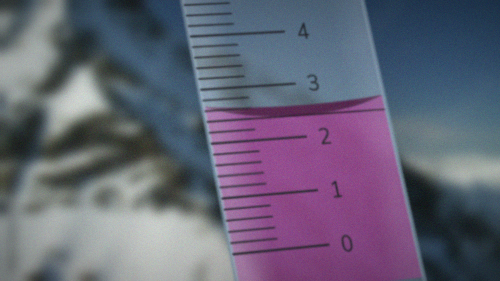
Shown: mL 2.4
